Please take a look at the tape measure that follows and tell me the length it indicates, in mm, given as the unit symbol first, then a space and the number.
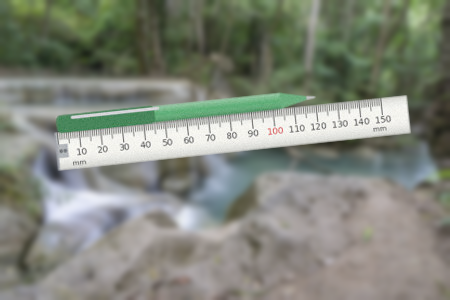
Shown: mm 120
